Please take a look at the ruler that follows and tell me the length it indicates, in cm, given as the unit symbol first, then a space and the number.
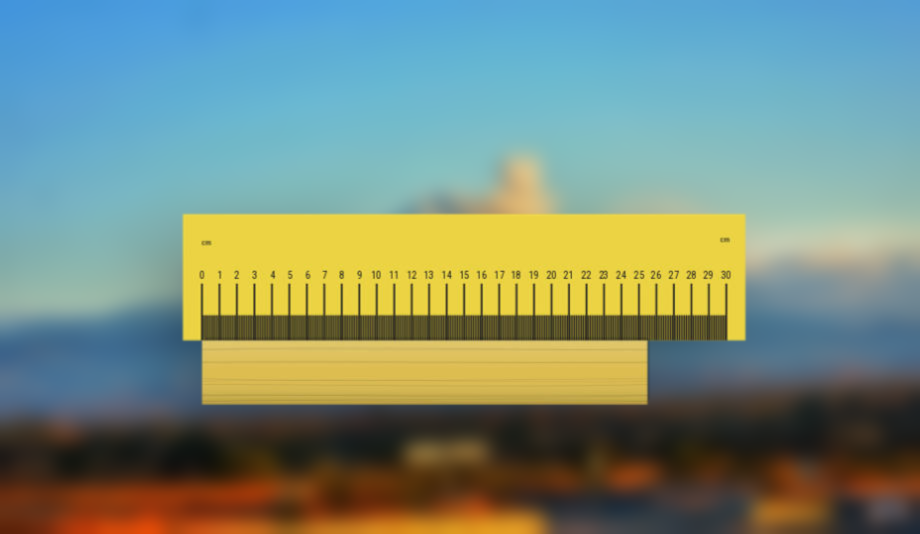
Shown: cm 25.5
